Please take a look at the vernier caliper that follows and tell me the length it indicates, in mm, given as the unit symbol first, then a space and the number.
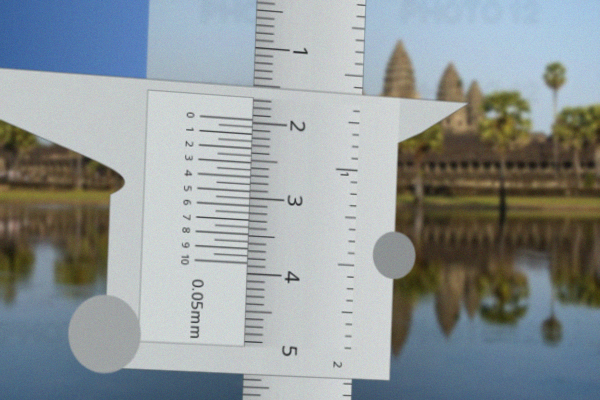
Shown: mm 19.6
